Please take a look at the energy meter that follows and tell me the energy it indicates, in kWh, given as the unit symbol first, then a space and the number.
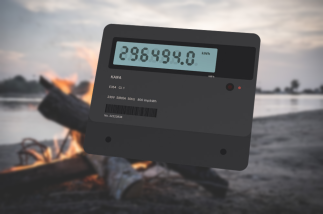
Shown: kWh 296494.0
